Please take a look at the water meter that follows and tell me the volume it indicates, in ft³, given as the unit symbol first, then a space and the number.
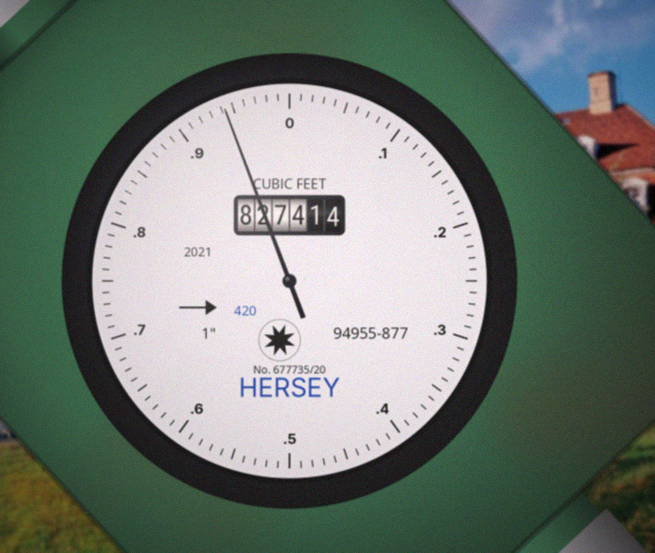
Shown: ft³ 827413.94
